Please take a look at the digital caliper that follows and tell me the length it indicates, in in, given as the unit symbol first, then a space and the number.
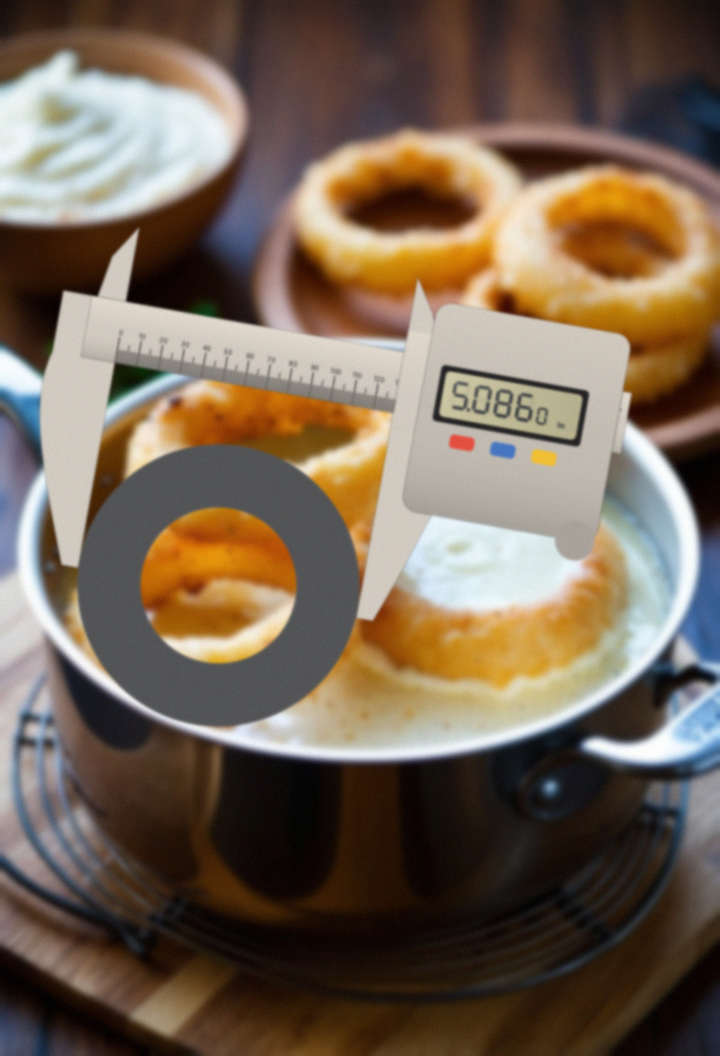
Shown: in 5.0860
